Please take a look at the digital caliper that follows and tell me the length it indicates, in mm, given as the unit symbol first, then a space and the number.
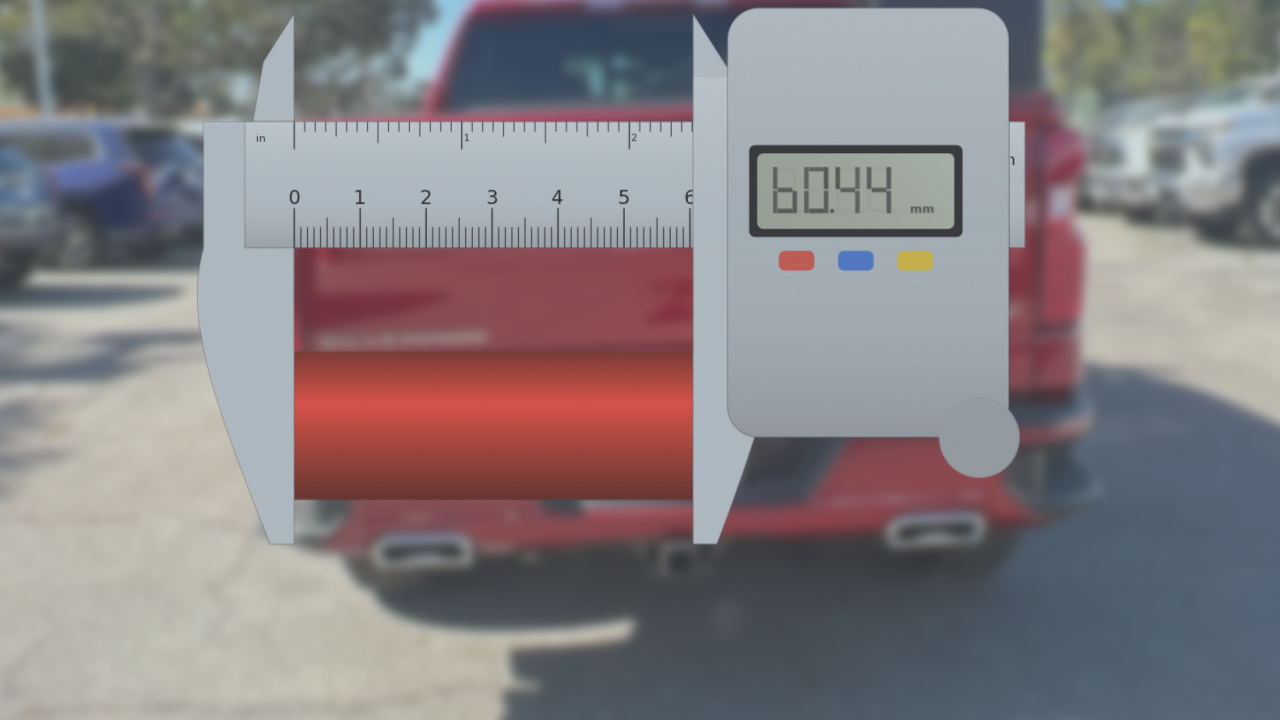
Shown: mm 60.44
